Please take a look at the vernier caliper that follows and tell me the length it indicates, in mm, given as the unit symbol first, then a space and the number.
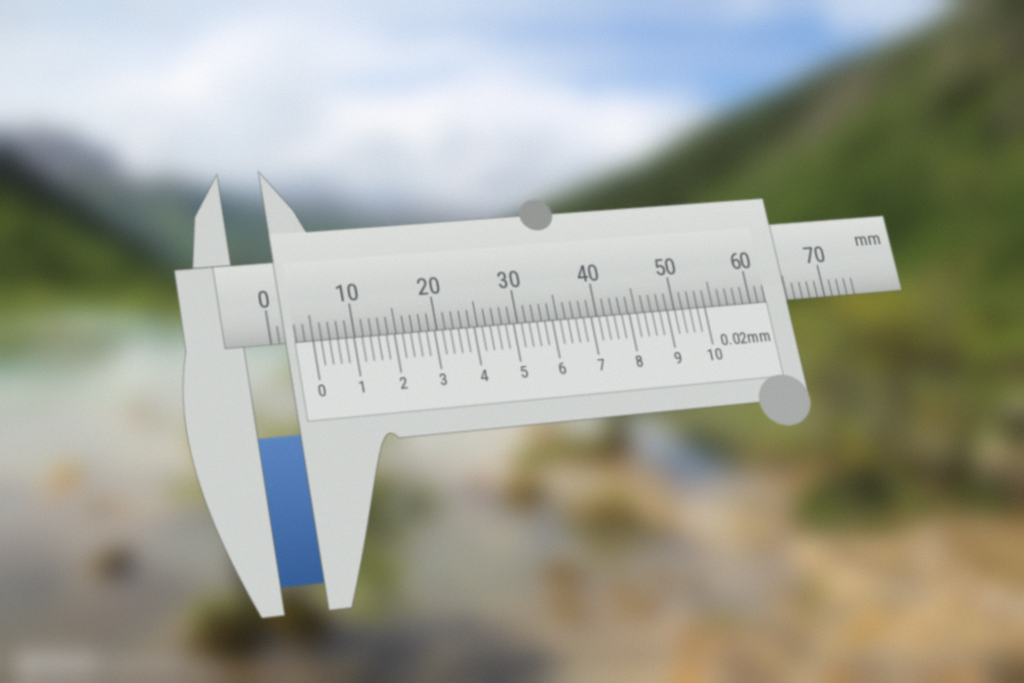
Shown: mm 5.0
